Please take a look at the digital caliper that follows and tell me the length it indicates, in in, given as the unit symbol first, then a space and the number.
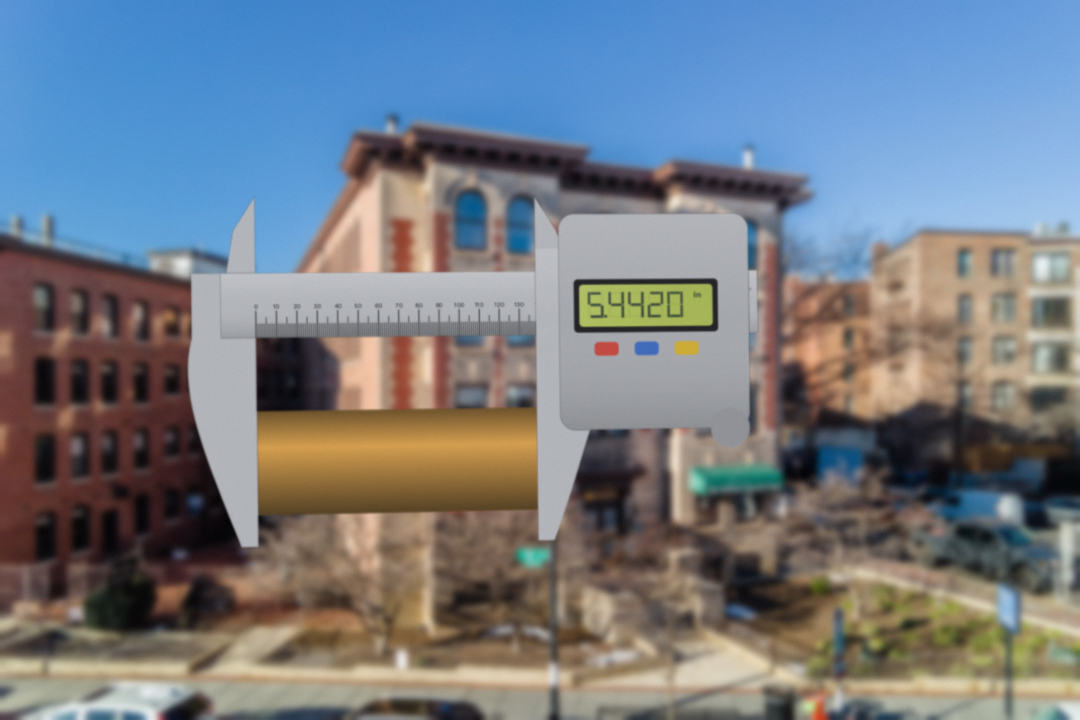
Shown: in 5.4420
